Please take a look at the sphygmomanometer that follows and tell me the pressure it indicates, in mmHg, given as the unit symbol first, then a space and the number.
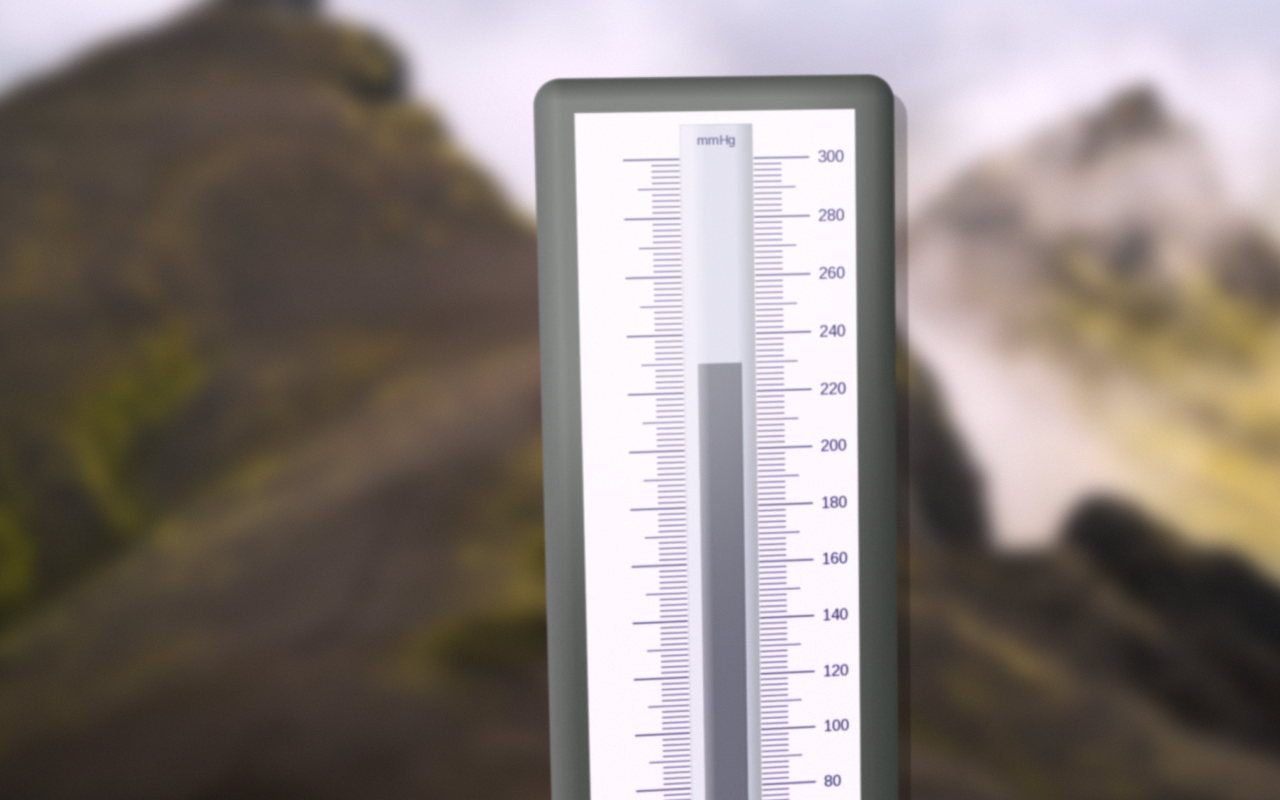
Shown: mmHg 230
